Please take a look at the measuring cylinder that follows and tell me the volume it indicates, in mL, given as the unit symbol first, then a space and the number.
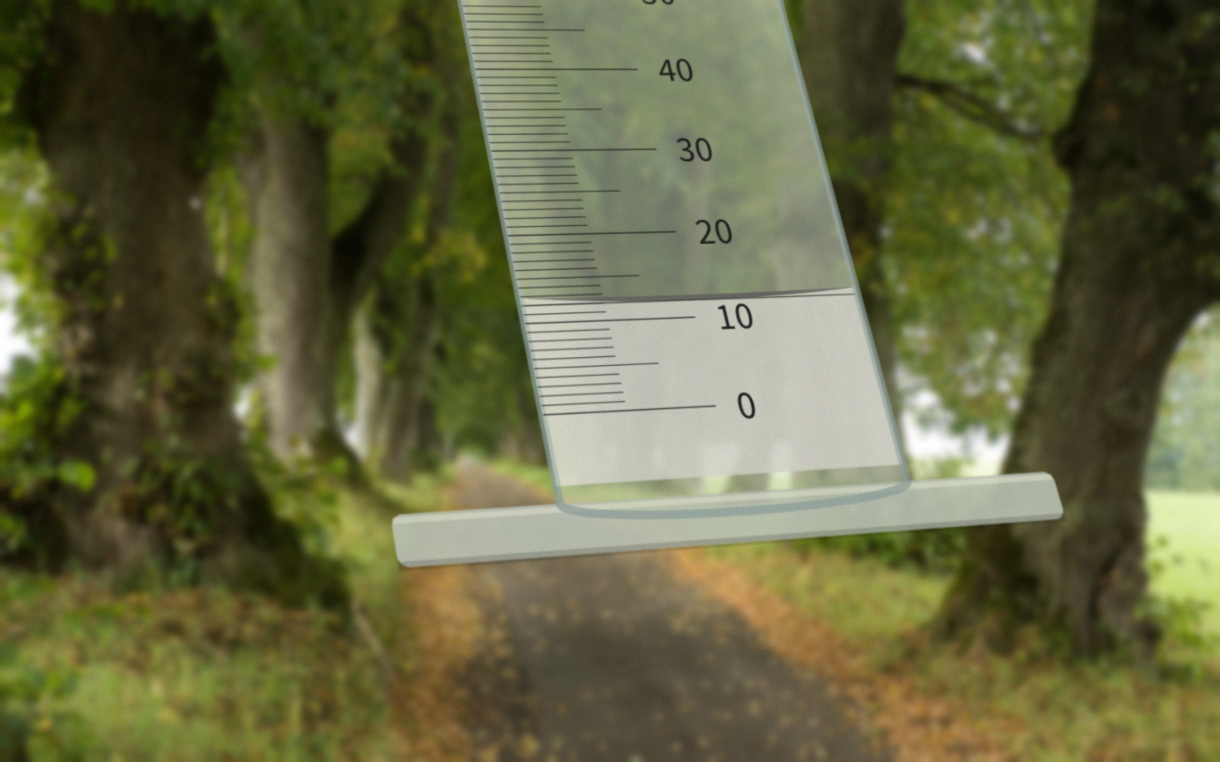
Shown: mL 12
